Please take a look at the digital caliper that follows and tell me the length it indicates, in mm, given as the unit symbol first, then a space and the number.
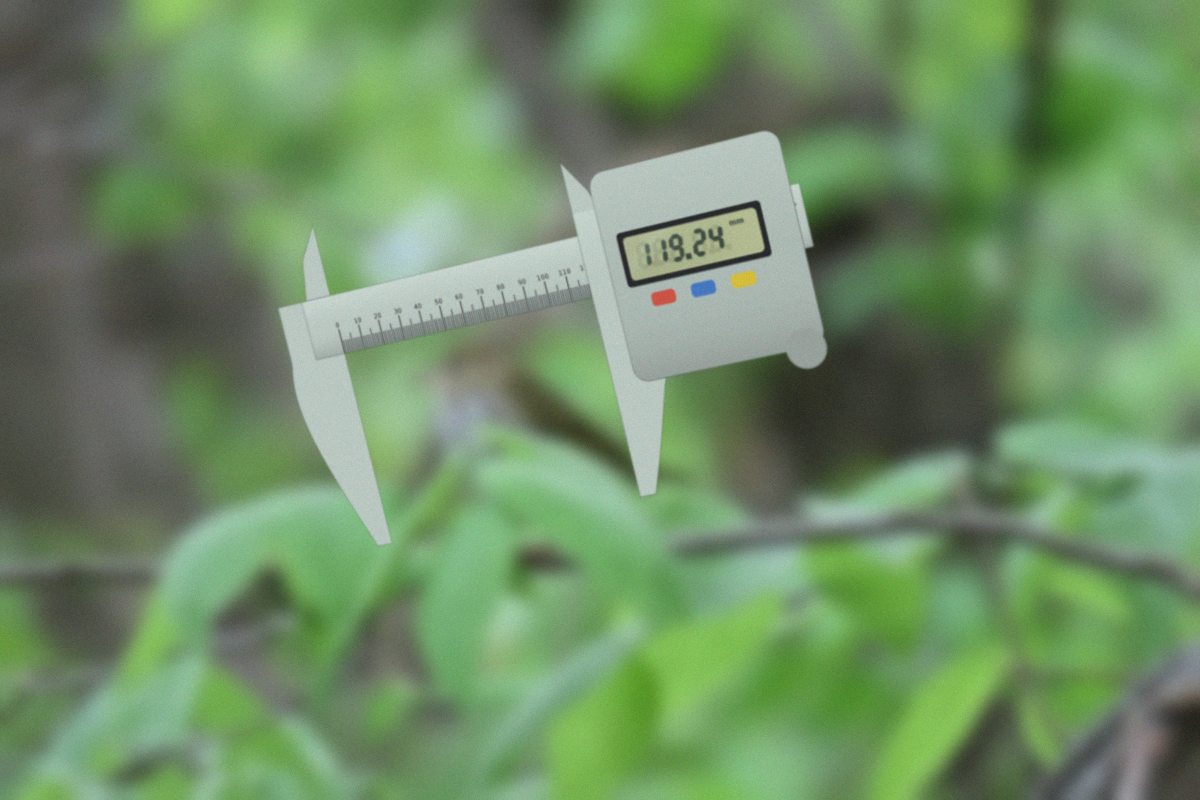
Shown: mm 119.24
